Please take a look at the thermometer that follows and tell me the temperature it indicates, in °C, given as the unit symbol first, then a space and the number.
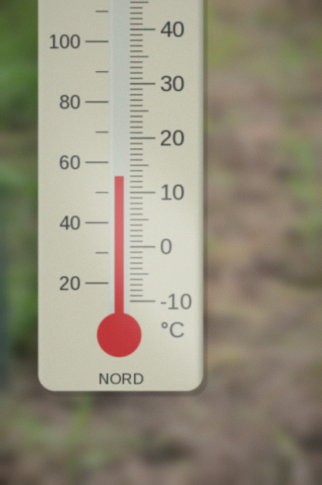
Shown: °C 13
